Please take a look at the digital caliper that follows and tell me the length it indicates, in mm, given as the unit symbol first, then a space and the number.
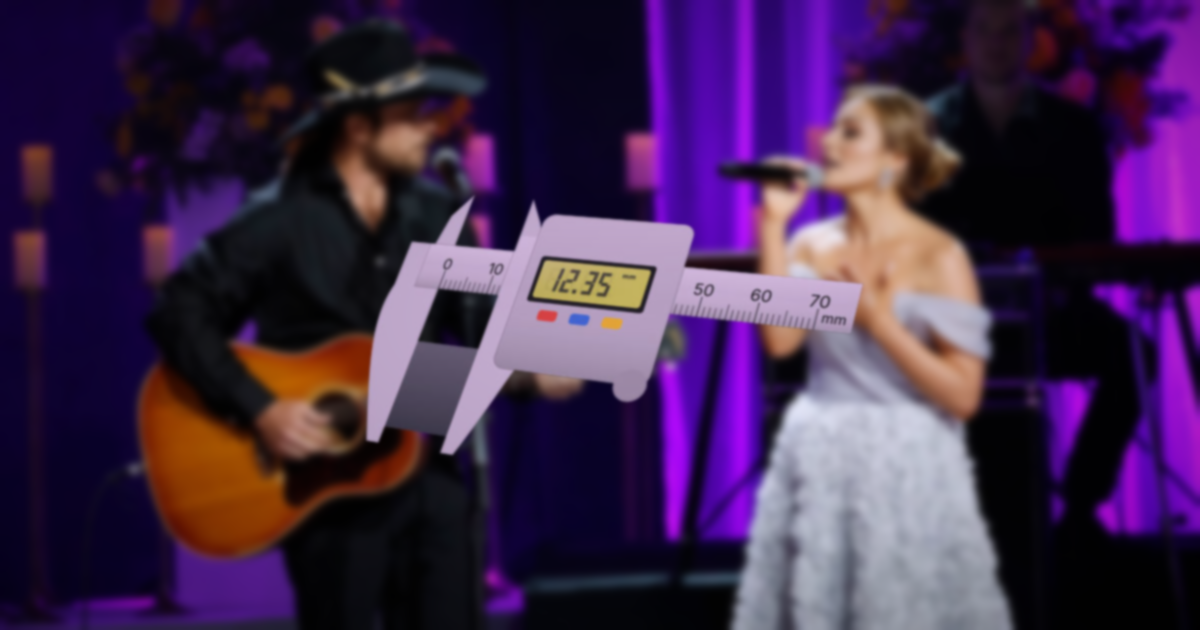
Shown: mm 12.35
